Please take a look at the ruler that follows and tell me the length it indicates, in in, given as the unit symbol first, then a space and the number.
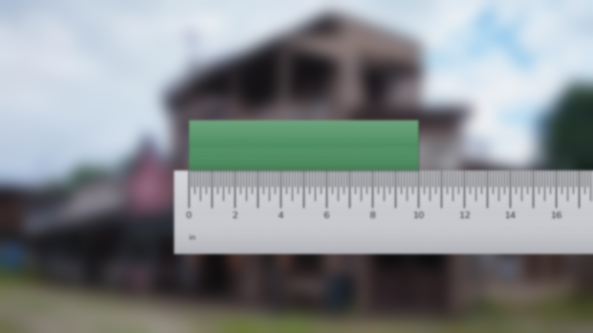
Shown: in 10
